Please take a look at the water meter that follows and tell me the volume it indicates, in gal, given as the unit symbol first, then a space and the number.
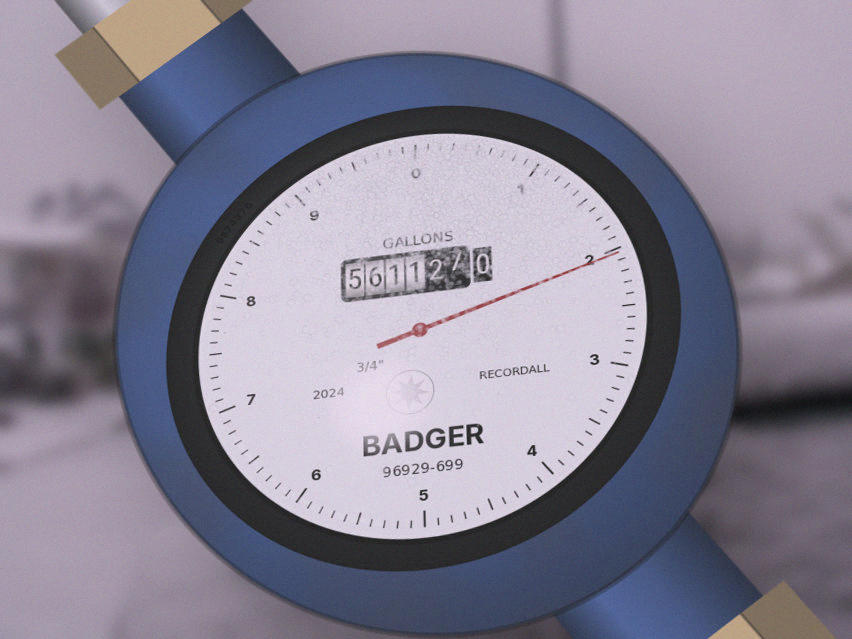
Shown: gal 5611272.0
